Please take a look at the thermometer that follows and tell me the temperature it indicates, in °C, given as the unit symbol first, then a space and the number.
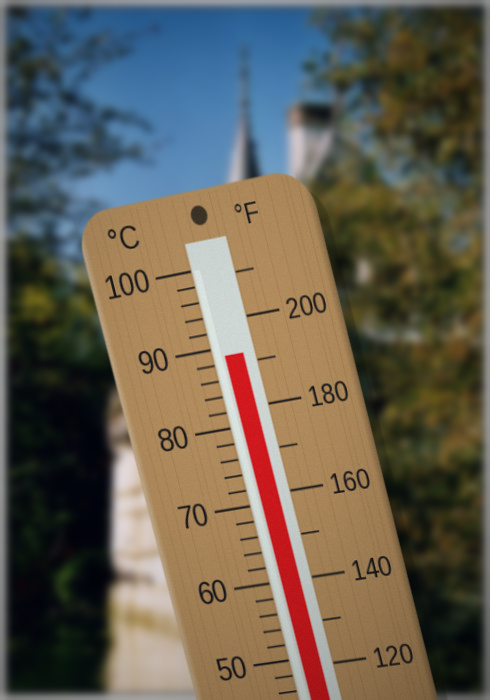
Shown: °C 89
